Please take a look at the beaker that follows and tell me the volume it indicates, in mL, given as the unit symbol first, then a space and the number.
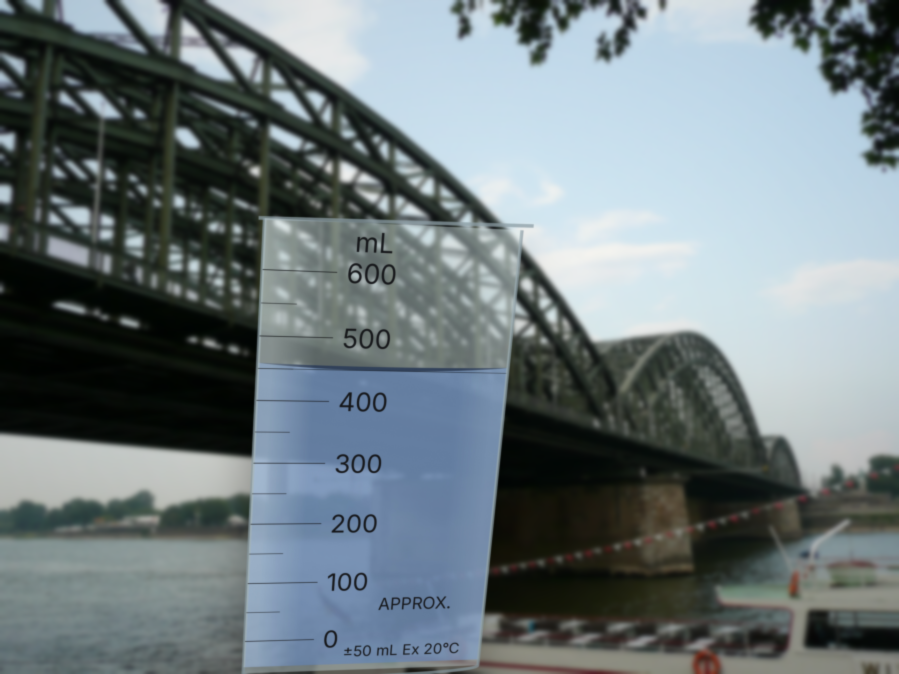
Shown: mL 450
